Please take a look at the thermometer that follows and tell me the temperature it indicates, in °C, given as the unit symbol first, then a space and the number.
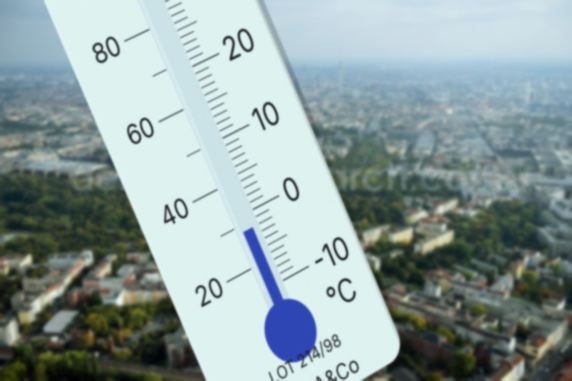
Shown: °C -2
